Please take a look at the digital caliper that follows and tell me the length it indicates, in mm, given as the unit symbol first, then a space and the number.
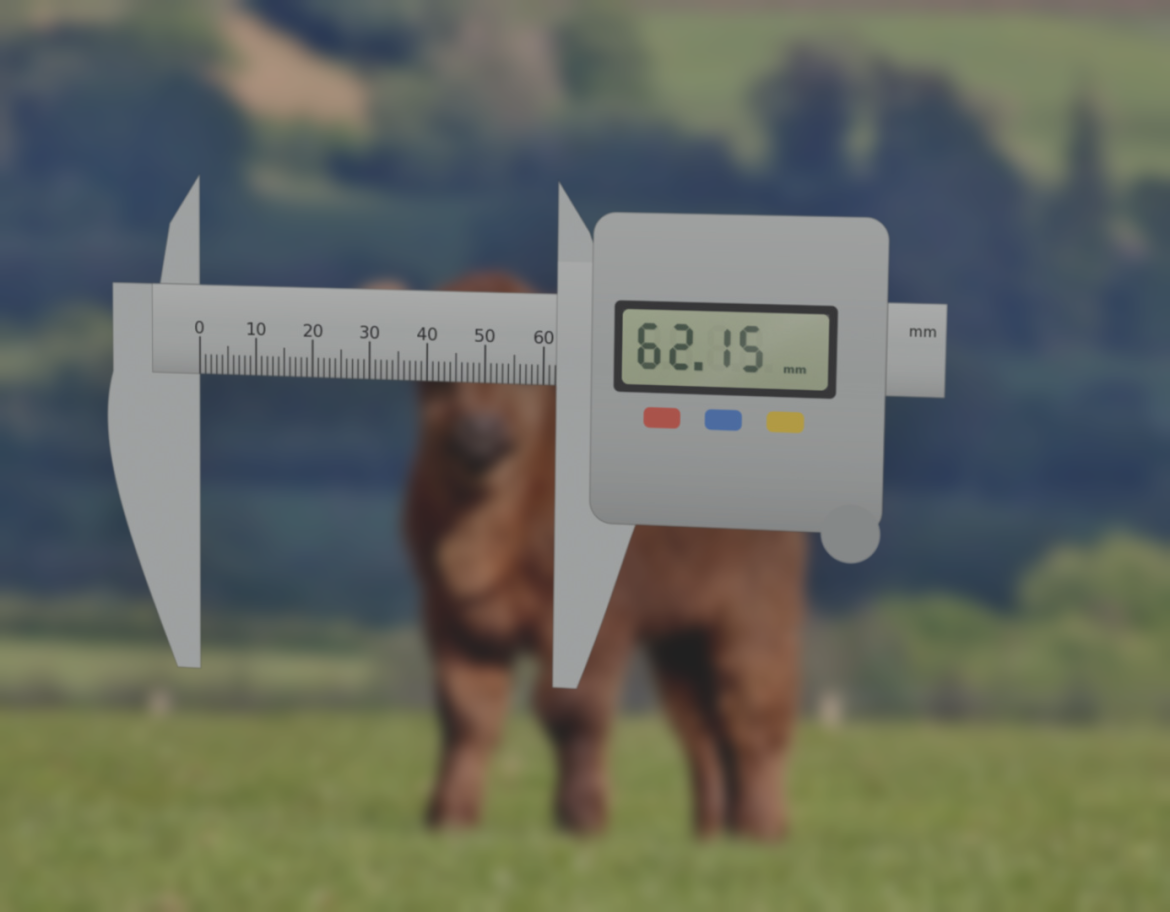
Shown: mm 62.15
